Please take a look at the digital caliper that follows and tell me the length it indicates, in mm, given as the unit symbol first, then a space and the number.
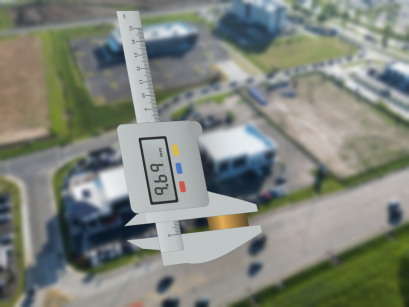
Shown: mm 9.69
